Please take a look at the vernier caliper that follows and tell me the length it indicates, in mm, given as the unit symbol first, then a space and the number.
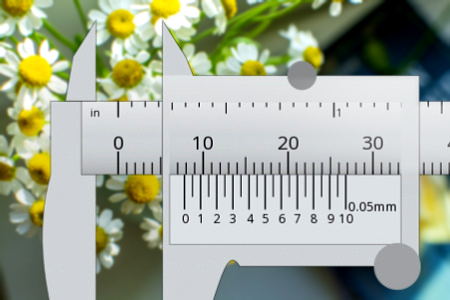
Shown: mm 7.8
